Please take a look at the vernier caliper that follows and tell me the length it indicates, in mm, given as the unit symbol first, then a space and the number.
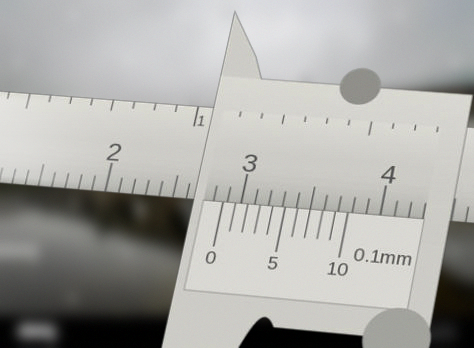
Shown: mm 28.7
